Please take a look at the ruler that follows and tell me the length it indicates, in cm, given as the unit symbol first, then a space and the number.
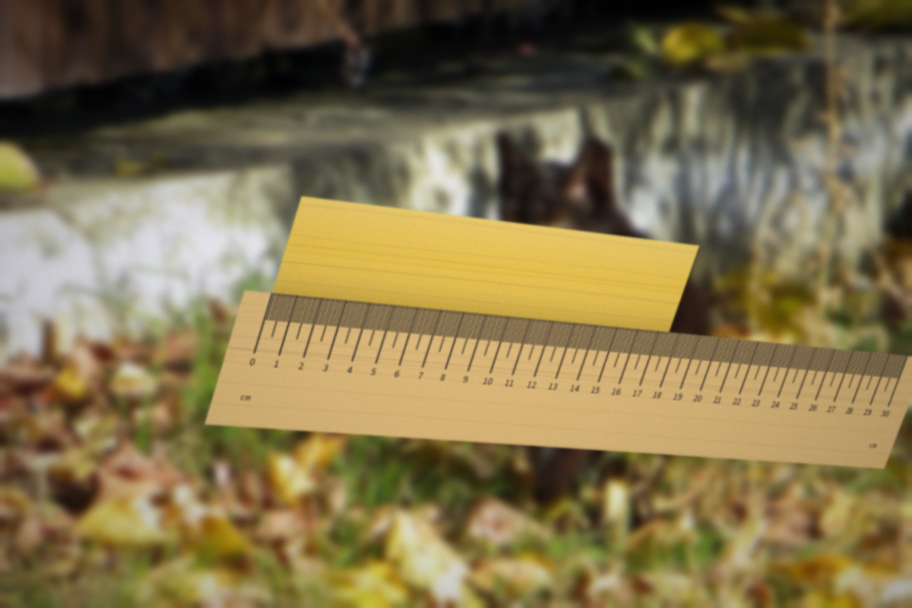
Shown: cm 17.5
